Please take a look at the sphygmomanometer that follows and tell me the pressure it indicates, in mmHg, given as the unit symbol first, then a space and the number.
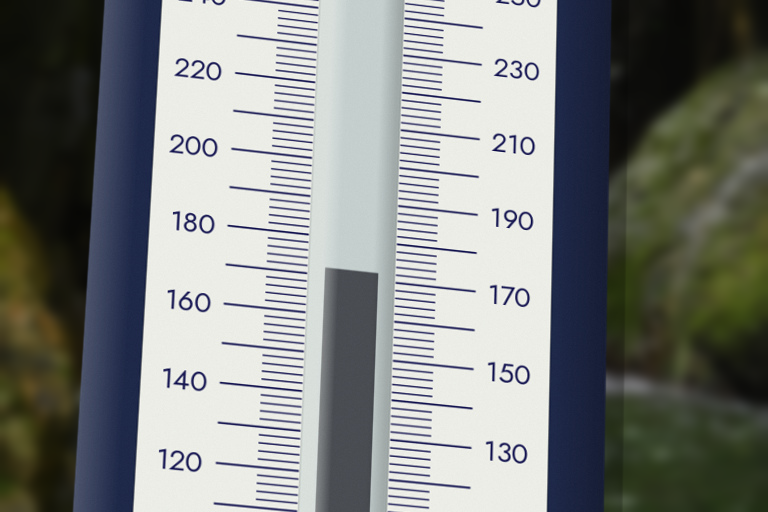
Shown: mmHg 172
